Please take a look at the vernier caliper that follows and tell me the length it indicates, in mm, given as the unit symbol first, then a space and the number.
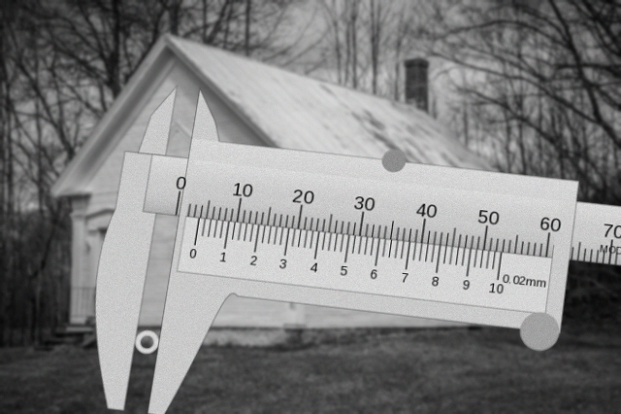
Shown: mm 3.8
